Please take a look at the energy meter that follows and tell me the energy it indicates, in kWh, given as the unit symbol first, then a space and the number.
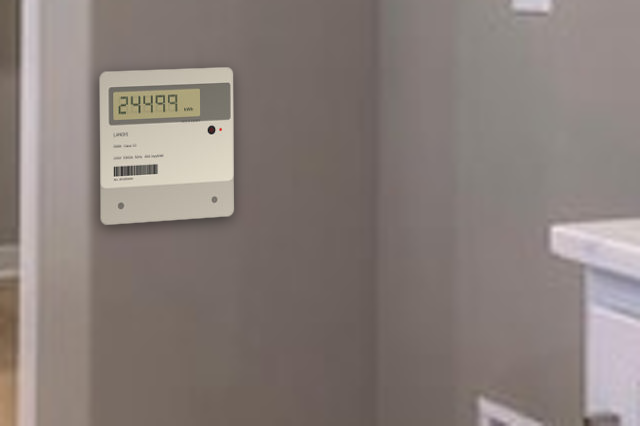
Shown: kWh 24499
